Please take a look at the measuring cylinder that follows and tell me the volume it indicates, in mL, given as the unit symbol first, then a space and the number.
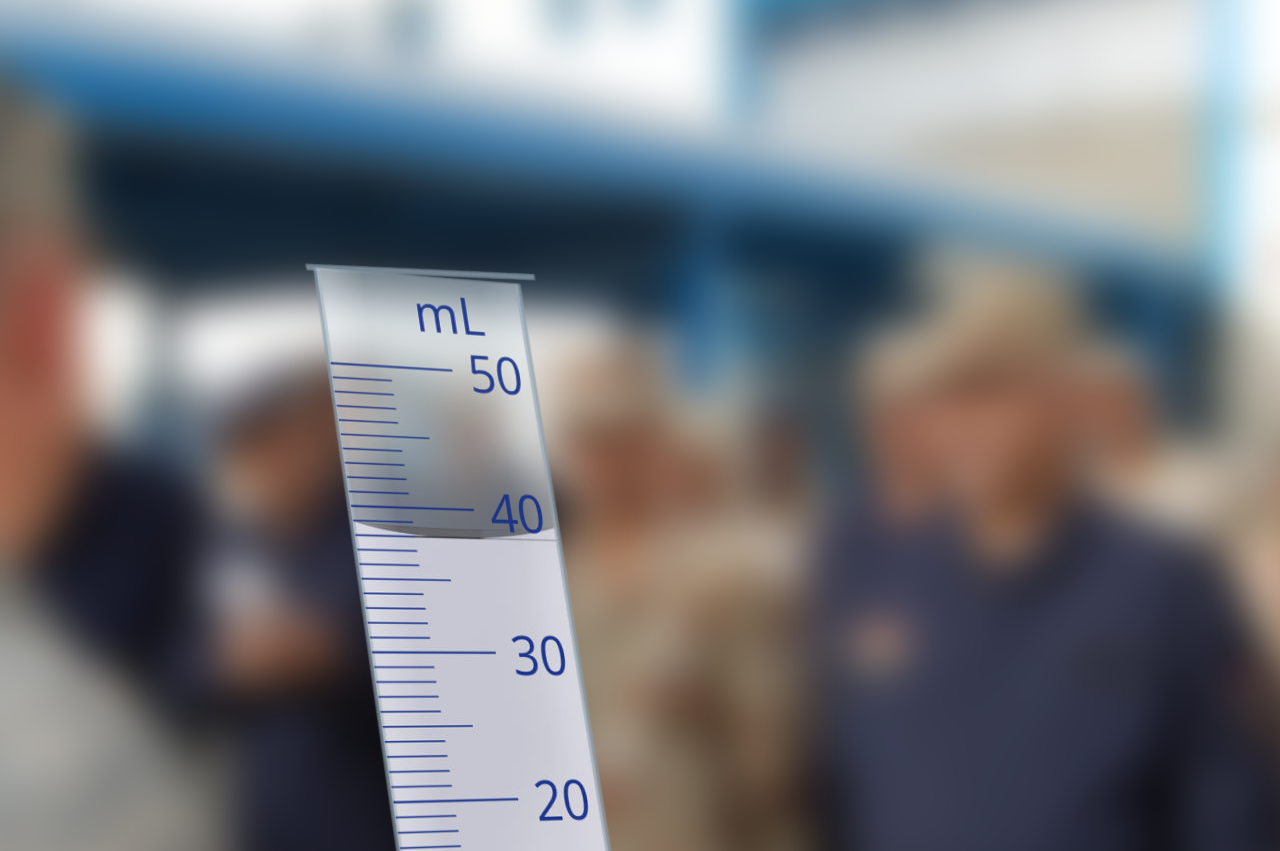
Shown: mL 38
